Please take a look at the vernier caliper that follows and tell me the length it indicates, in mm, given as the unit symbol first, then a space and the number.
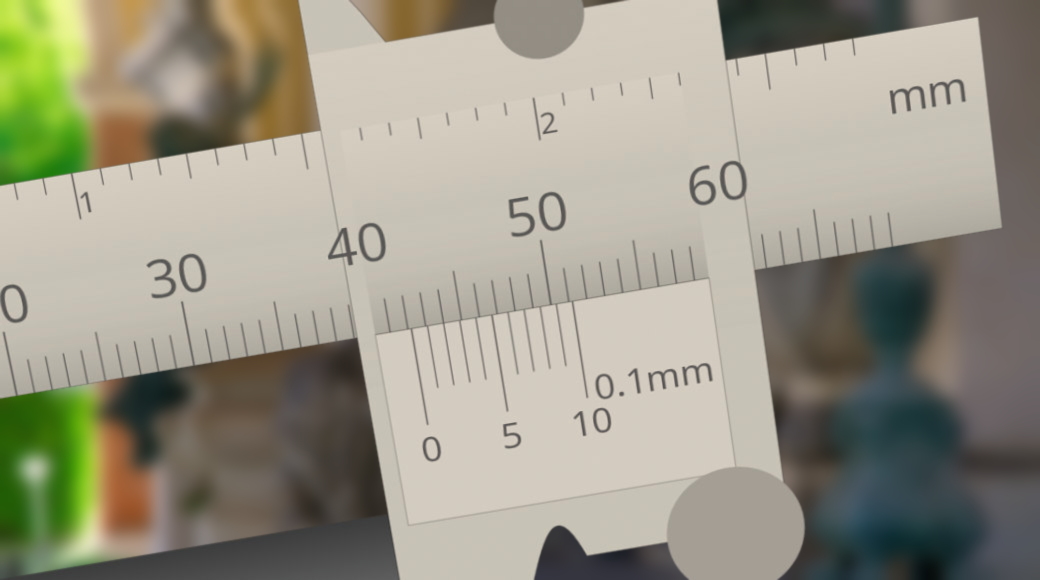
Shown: mm 42.2
